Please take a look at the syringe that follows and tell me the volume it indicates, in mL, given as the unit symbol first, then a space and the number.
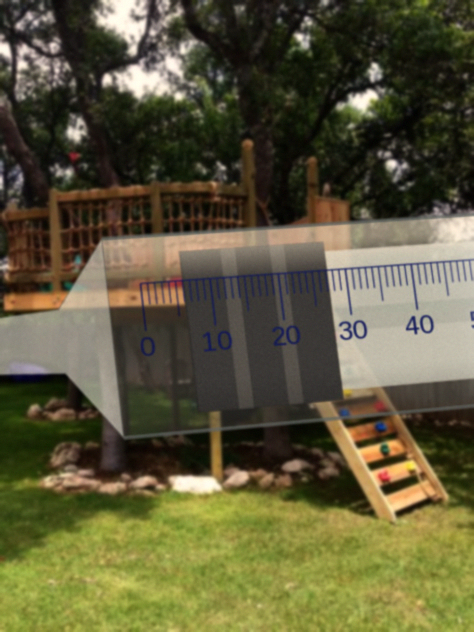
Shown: mL 6
